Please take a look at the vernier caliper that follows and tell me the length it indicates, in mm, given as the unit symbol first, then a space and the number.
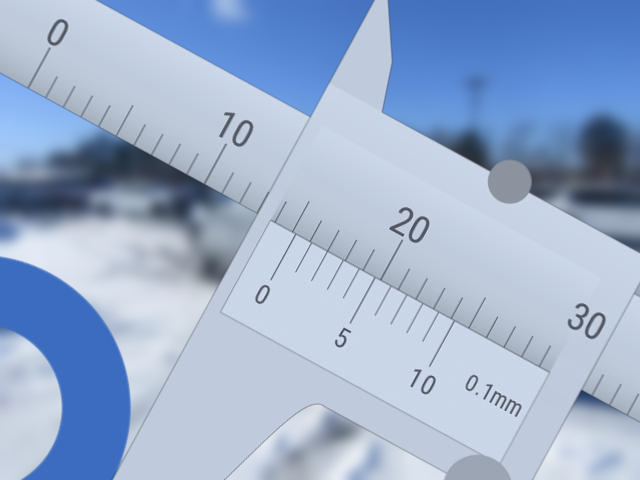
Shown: mm 15.2
